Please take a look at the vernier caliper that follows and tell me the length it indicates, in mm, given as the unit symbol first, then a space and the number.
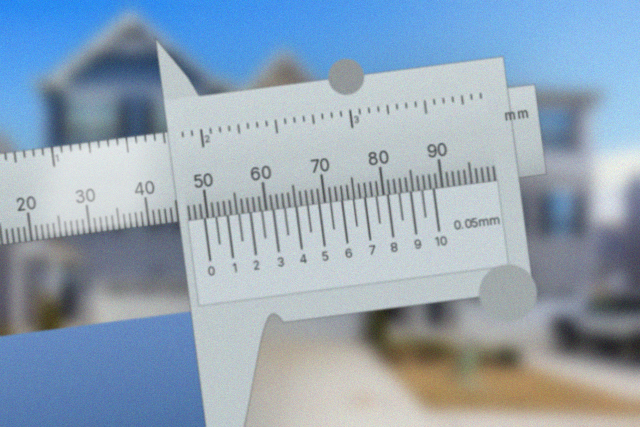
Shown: mm 49.5
